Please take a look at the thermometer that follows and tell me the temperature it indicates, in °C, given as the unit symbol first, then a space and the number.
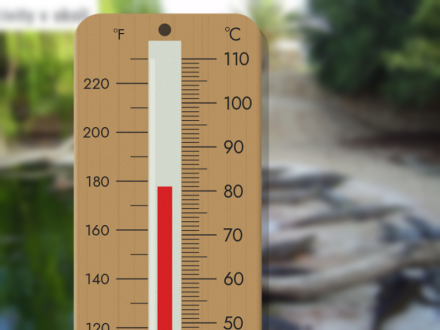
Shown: °C 81
